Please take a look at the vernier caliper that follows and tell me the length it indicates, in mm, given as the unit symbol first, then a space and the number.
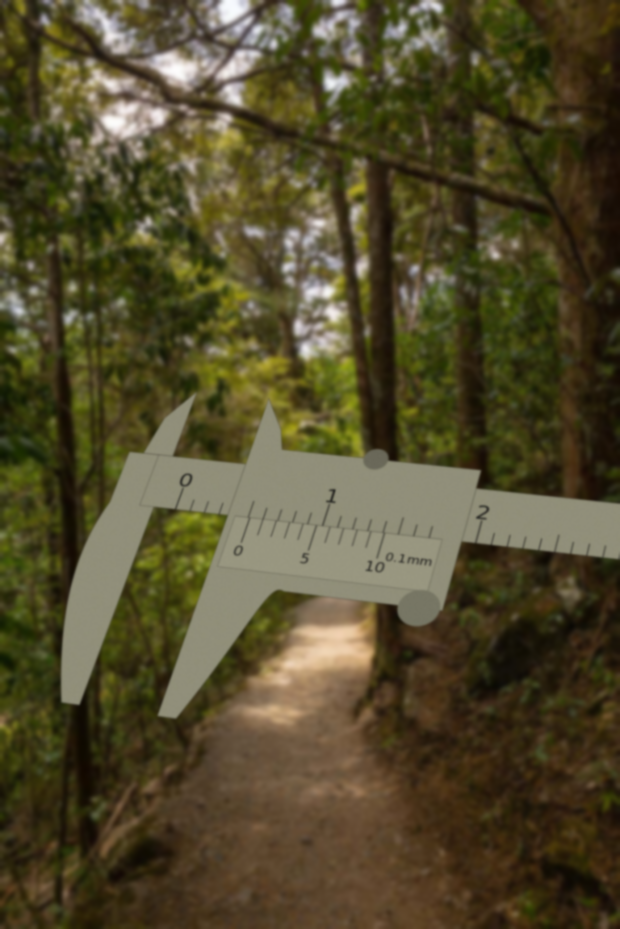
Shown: mm 5.1
